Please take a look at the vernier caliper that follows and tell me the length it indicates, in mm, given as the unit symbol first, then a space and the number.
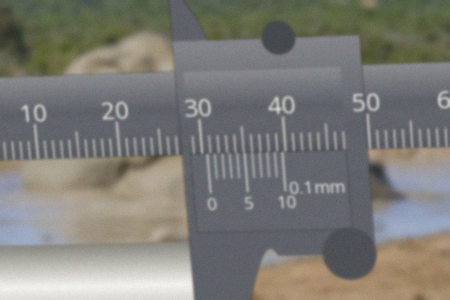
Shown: mm 30.6
